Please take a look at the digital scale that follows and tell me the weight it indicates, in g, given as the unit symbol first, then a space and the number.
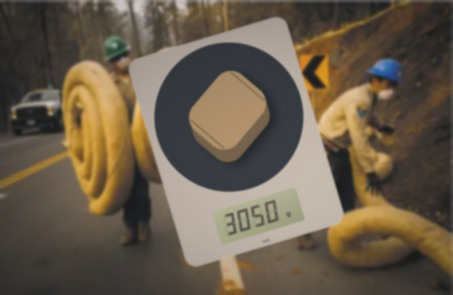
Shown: g 3050
